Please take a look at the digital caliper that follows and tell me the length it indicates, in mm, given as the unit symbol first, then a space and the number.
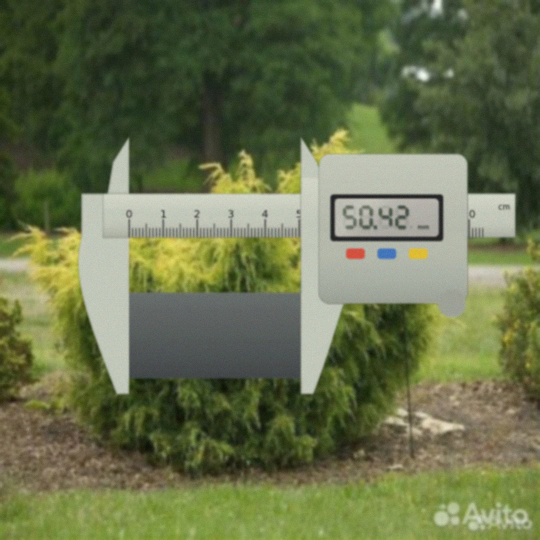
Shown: mm 50.42
